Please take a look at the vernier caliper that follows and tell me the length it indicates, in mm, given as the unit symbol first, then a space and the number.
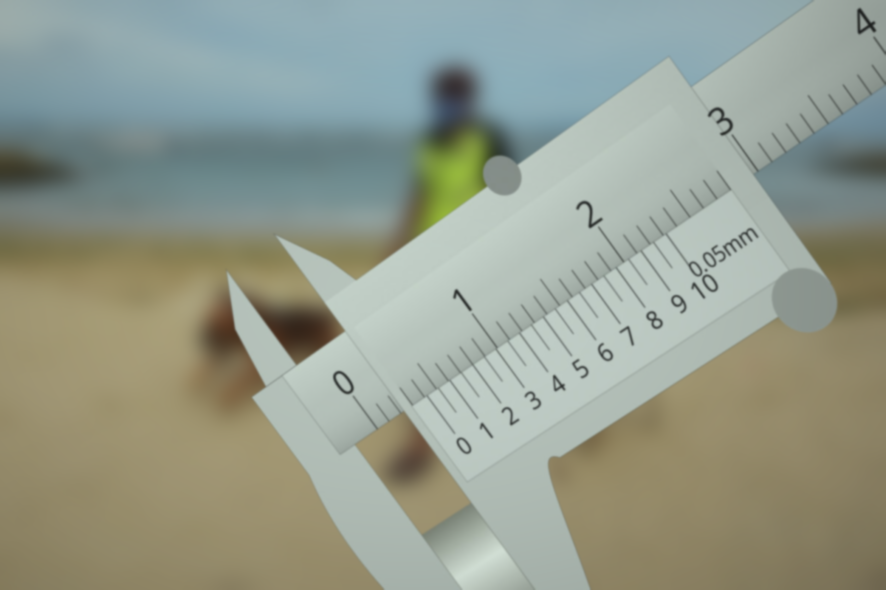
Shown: mm 4.2
